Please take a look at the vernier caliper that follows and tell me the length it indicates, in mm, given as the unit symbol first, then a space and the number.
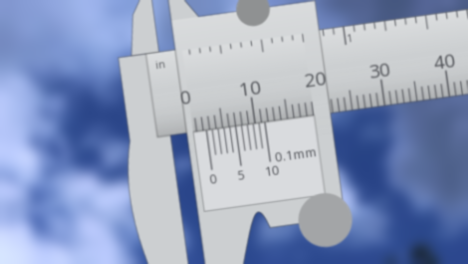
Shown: mm 2.5
